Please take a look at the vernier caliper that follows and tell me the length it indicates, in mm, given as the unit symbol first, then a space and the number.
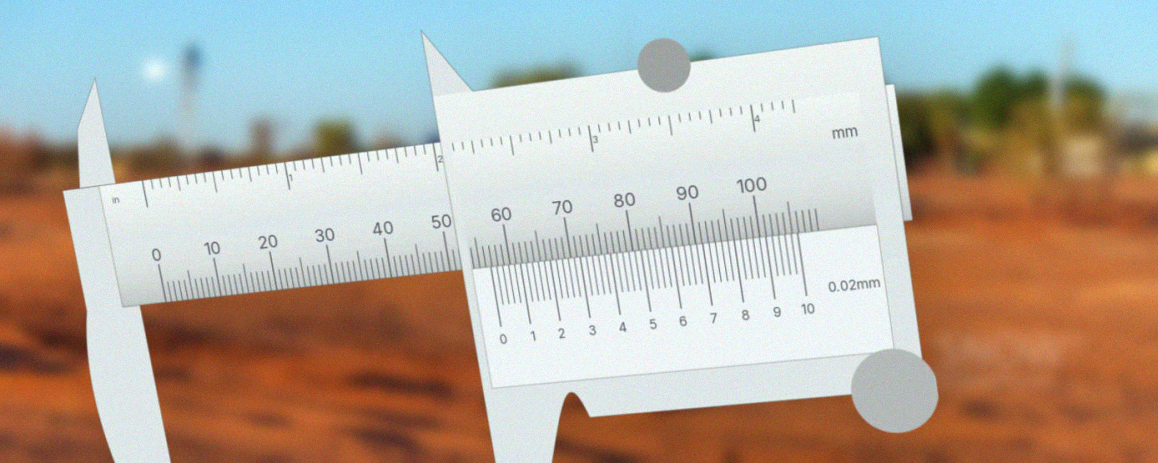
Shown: mm 56.8
